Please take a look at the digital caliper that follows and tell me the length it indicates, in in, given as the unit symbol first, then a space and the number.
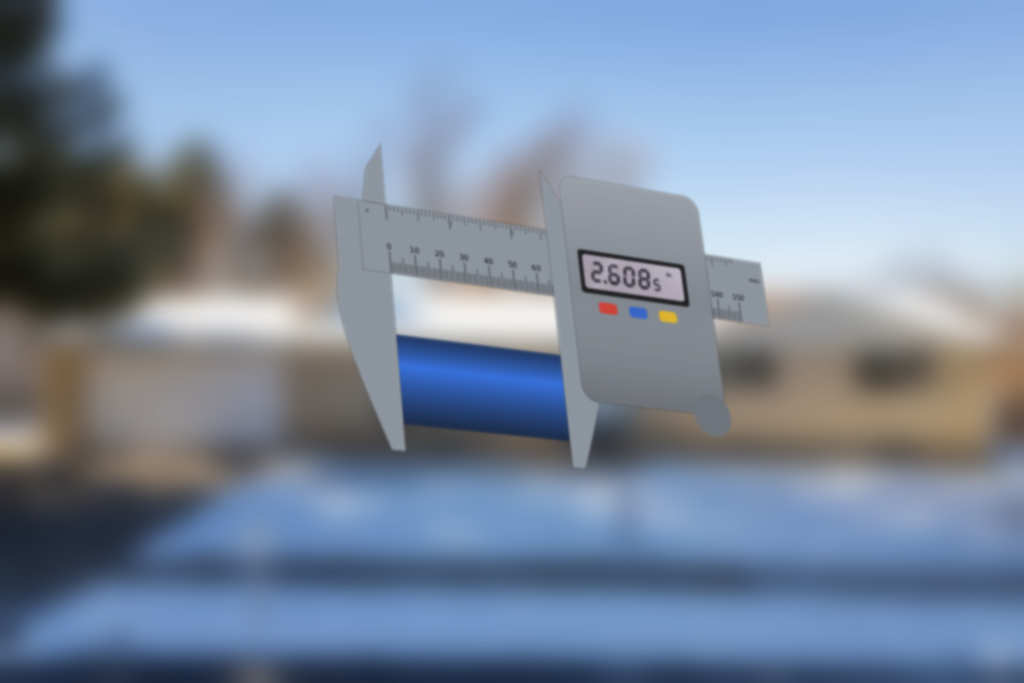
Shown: in 2.6085
